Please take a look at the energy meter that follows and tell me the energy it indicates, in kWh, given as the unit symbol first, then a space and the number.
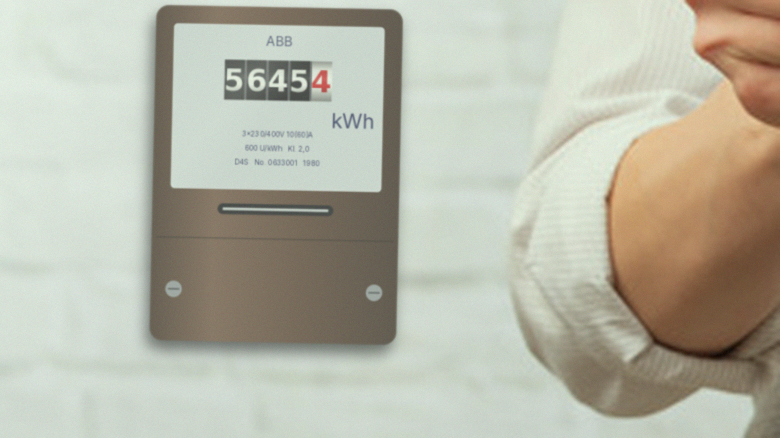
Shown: kWh 5645.4
